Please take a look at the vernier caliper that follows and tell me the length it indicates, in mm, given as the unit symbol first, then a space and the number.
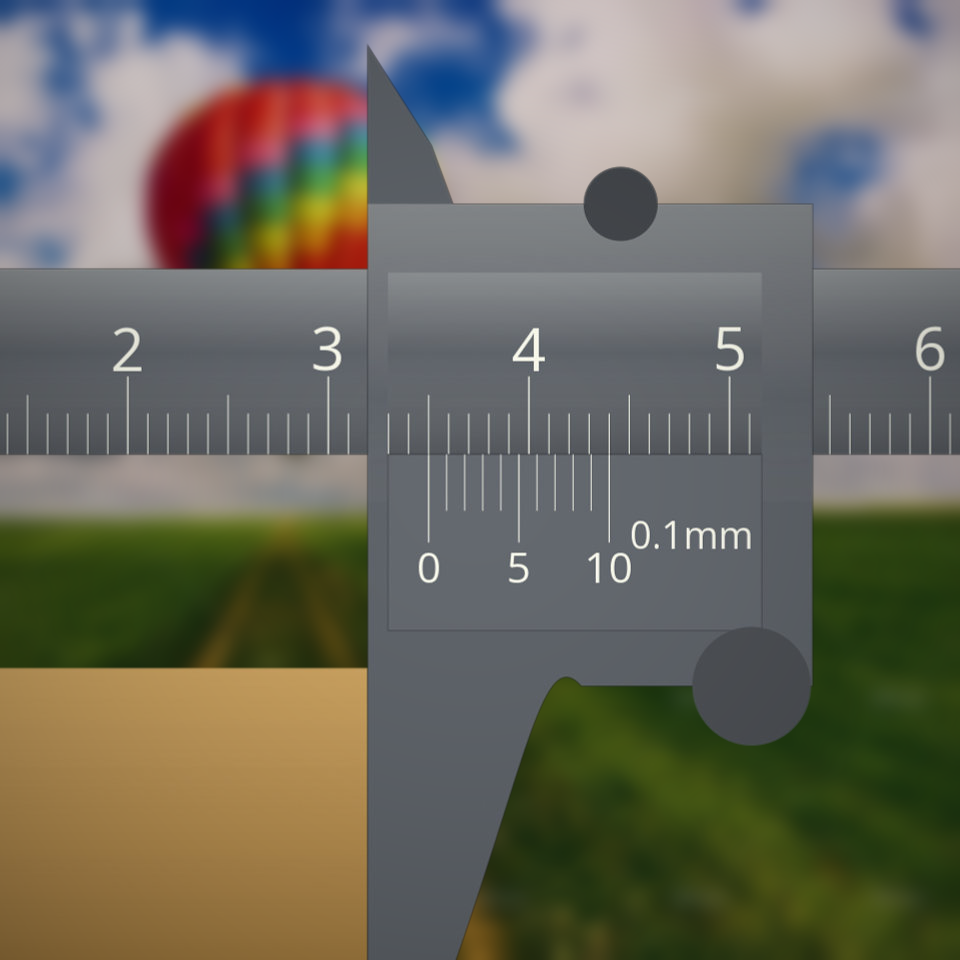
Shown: mm 35.0
